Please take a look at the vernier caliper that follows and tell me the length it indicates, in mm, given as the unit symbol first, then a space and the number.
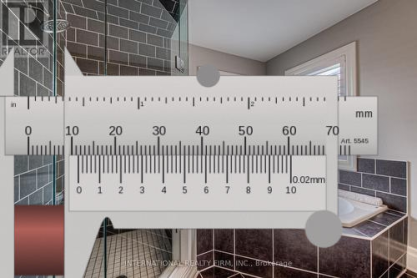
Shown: mm 11.5
